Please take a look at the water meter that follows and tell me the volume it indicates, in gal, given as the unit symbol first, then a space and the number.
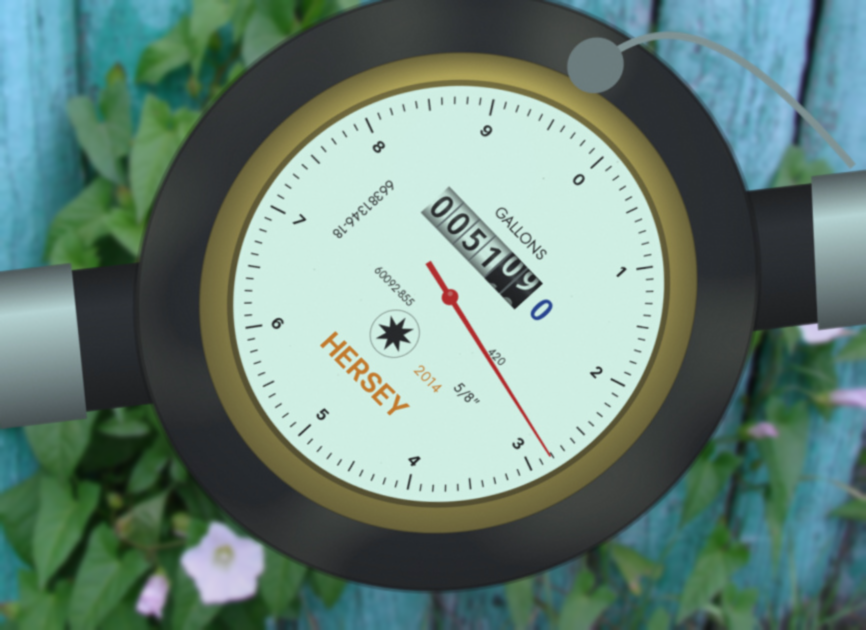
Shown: gal 51092.8
